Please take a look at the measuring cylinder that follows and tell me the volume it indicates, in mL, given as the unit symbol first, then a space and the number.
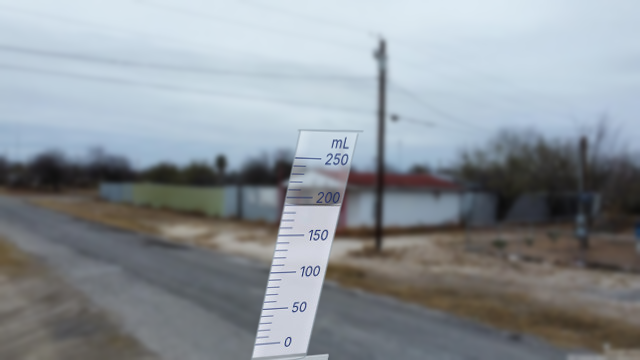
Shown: mL 190
